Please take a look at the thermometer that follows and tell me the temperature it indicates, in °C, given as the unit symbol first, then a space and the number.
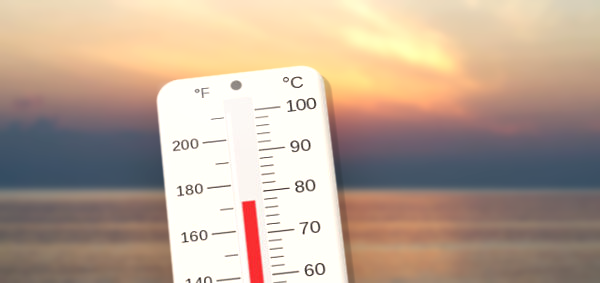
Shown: °C 78
